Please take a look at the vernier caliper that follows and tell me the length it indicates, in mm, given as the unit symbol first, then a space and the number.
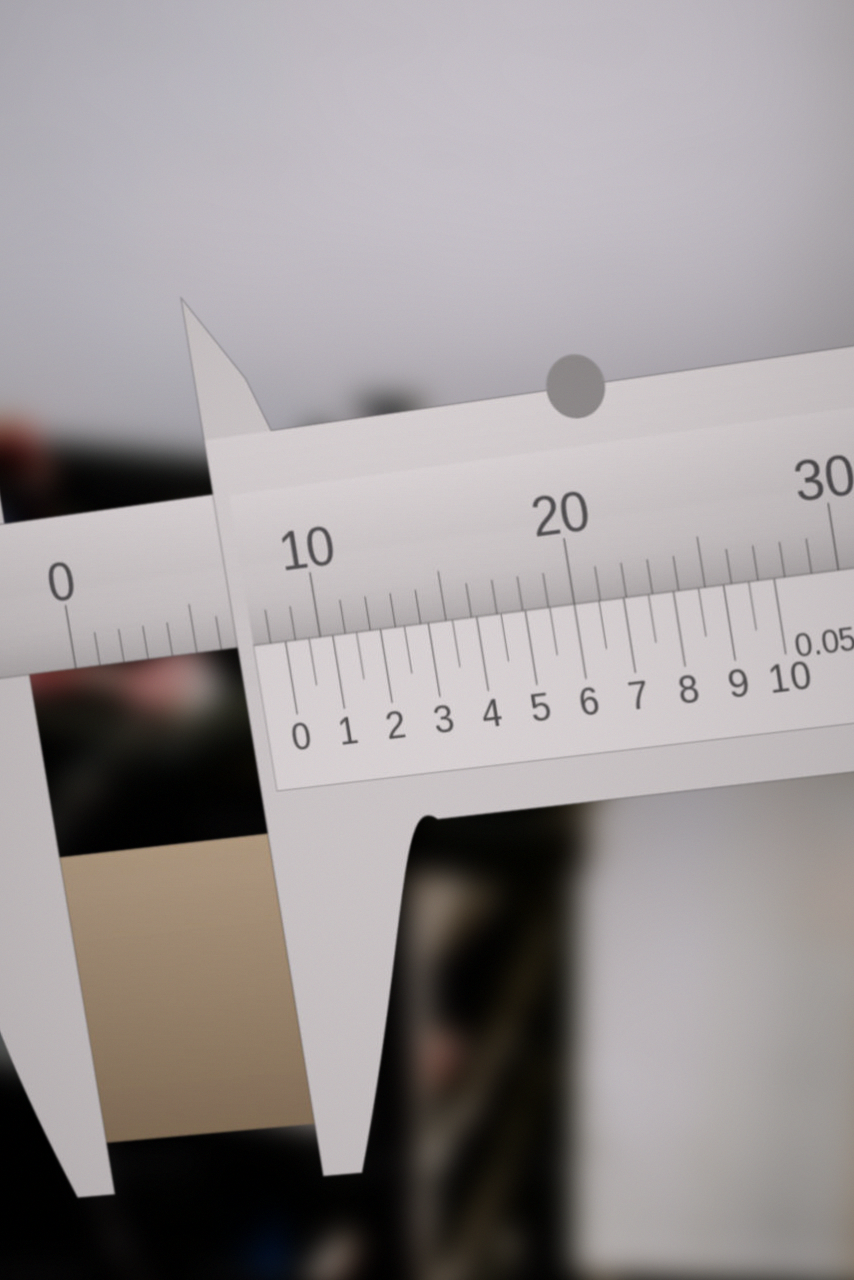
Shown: mm 8.6
